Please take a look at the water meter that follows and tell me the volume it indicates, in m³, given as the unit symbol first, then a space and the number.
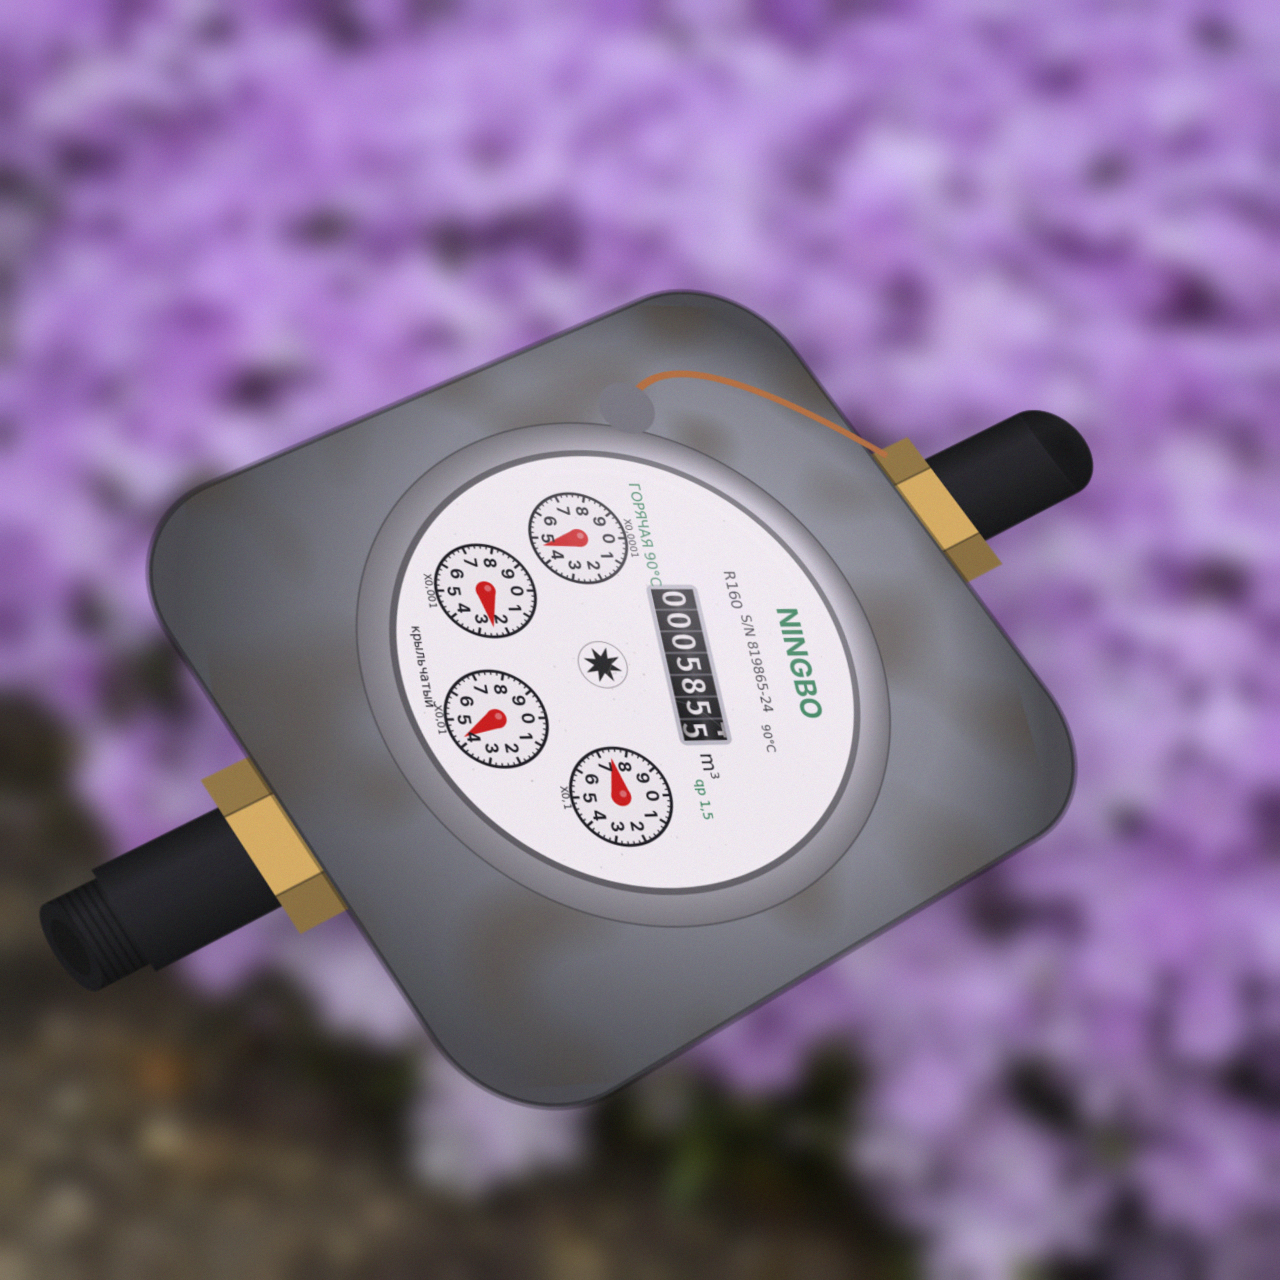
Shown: m³ 5854.7424
